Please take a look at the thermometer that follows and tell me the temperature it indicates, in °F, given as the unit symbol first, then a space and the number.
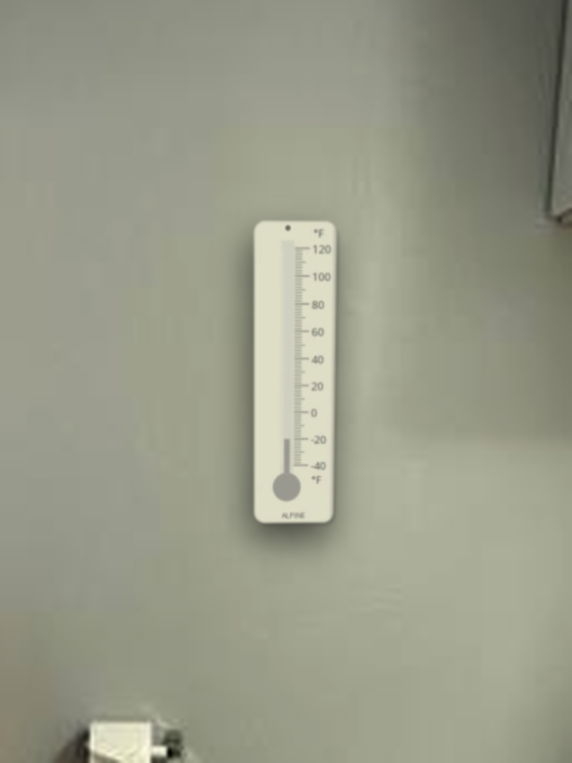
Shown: °F -20
